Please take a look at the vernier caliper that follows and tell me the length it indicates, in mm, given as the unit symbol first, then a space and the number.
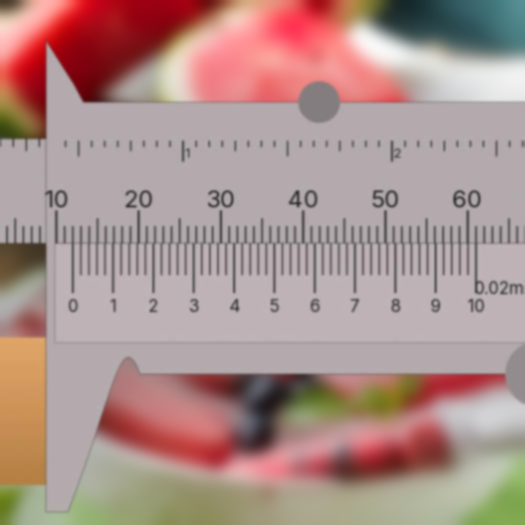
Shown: mm 12.0
